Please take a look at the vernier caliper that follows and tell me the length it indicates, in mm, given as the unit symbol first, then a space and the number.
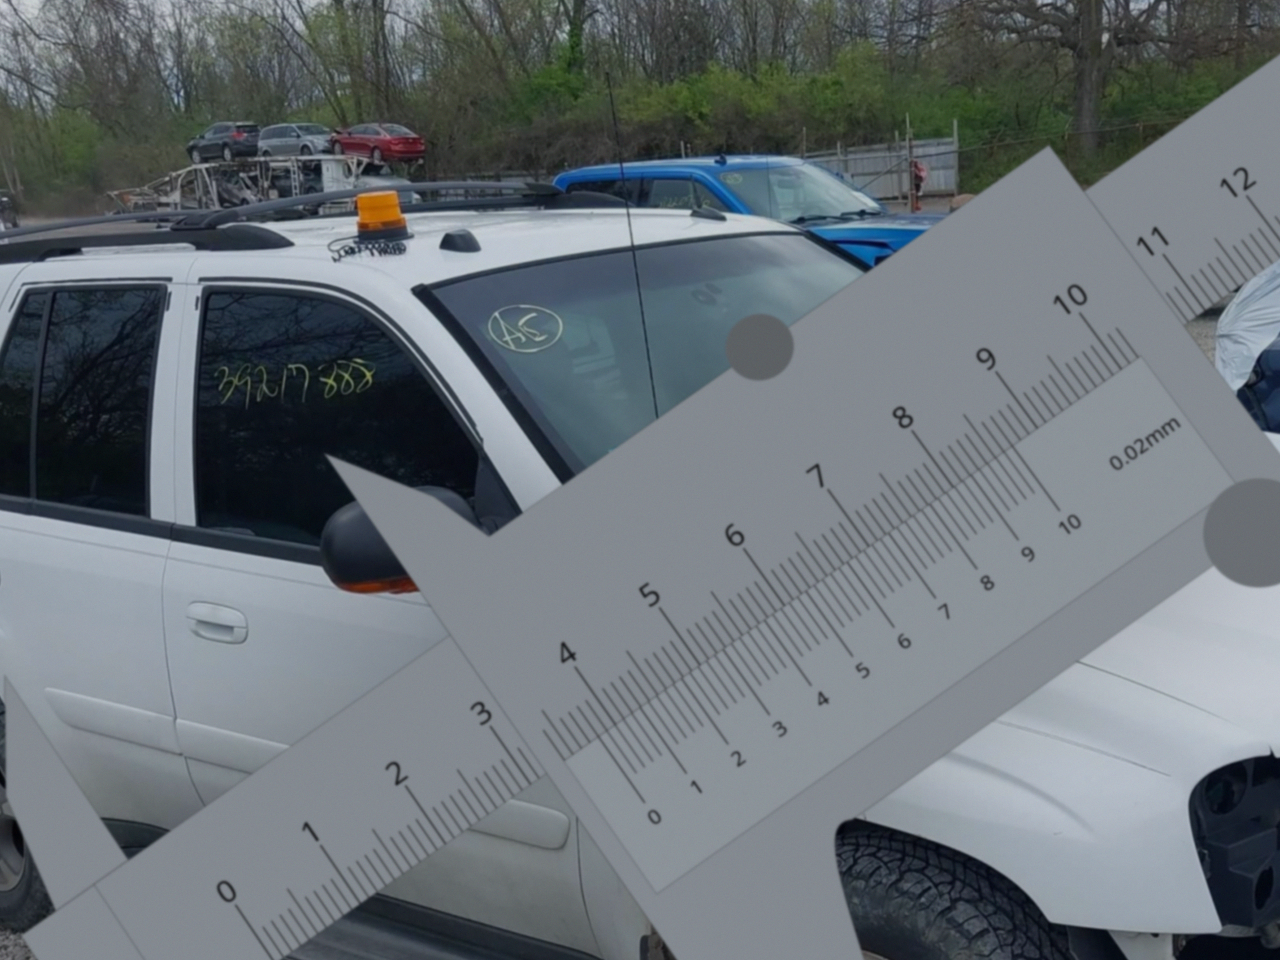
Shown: mm 38.0
